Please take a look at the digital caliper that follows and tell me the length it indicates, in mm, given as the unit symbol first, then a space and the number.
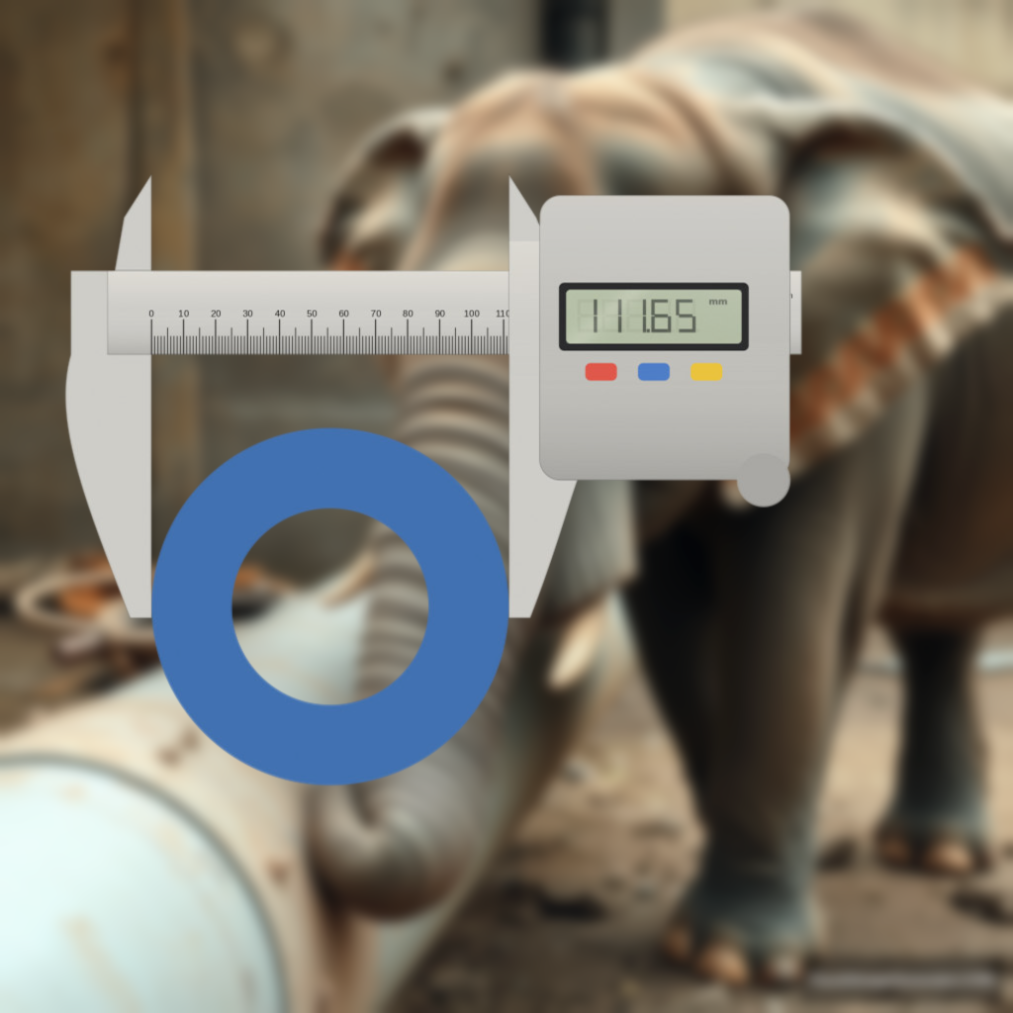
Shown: mm 111.65
